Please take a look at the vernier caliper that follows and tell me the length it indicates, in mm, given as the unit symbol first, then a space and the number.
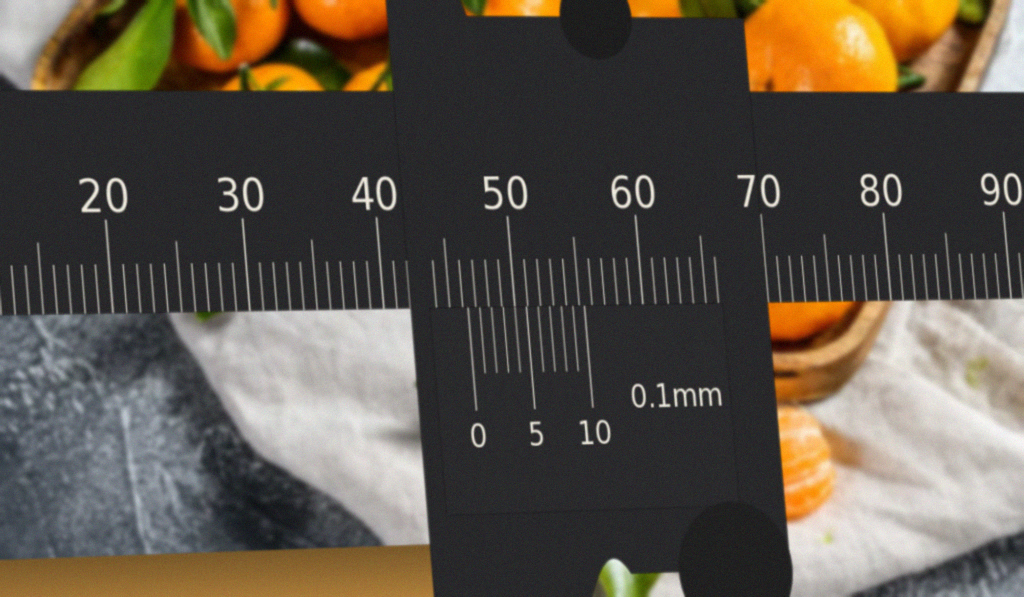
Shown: mm 46.4
